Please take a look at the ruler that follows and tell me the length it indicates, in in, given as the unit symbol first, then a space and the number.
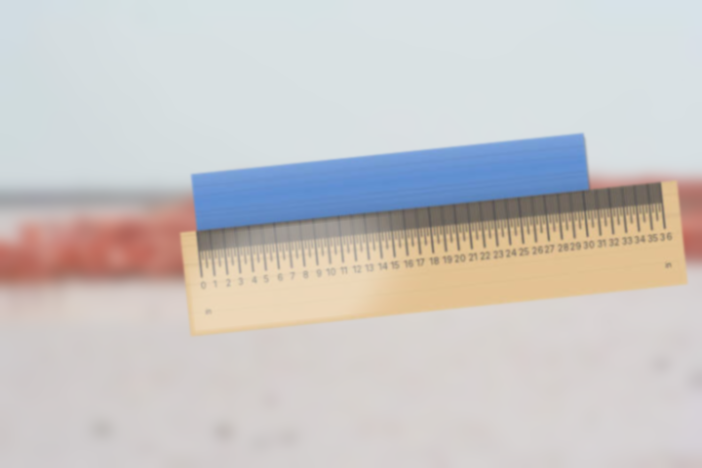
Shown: in 30.5
